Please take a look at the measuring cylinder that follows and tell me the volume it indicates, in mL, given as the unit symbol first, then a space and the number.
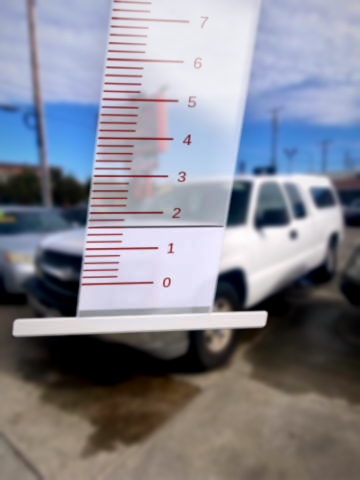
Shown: mL 1.6
